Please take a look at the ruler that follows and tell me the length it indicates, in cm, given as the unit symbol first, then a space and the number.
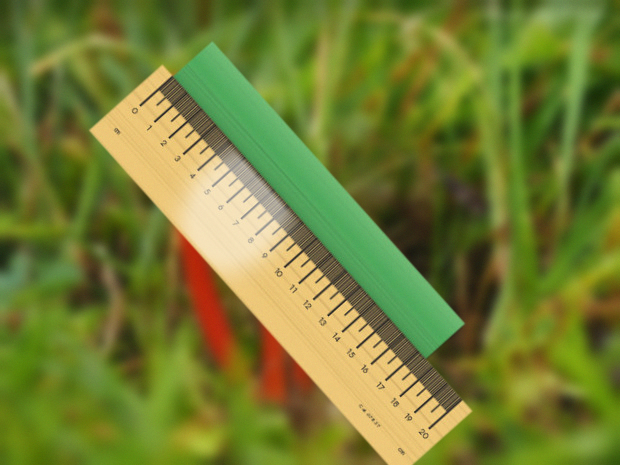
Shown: cm 17.5
